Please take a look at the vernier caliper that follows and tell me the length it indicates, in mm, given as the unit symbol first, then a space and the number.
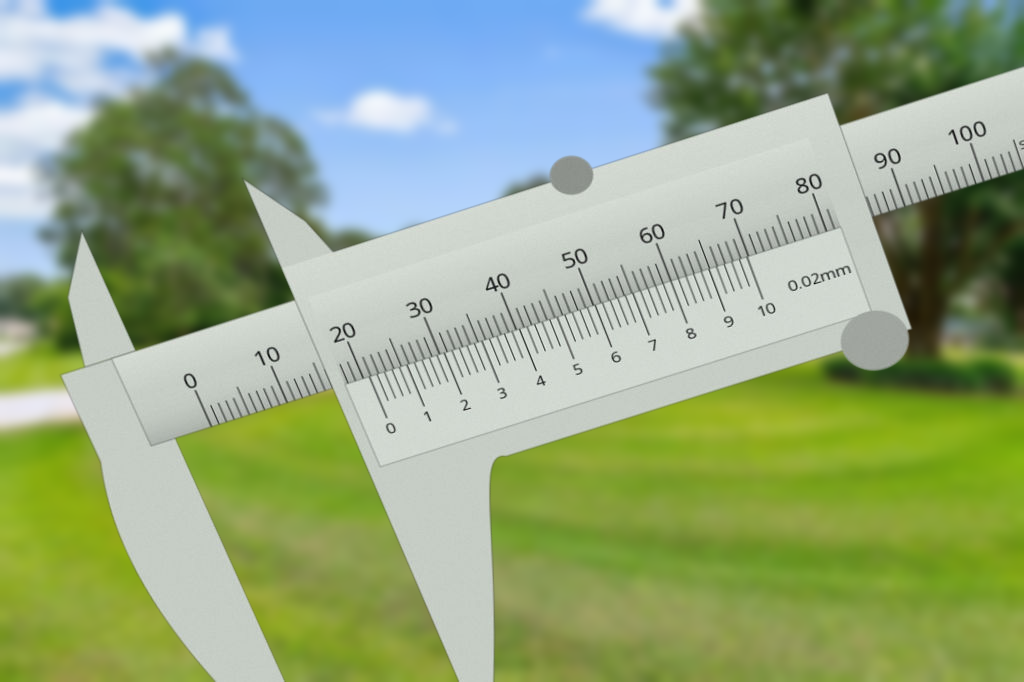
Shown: mm 20.8
